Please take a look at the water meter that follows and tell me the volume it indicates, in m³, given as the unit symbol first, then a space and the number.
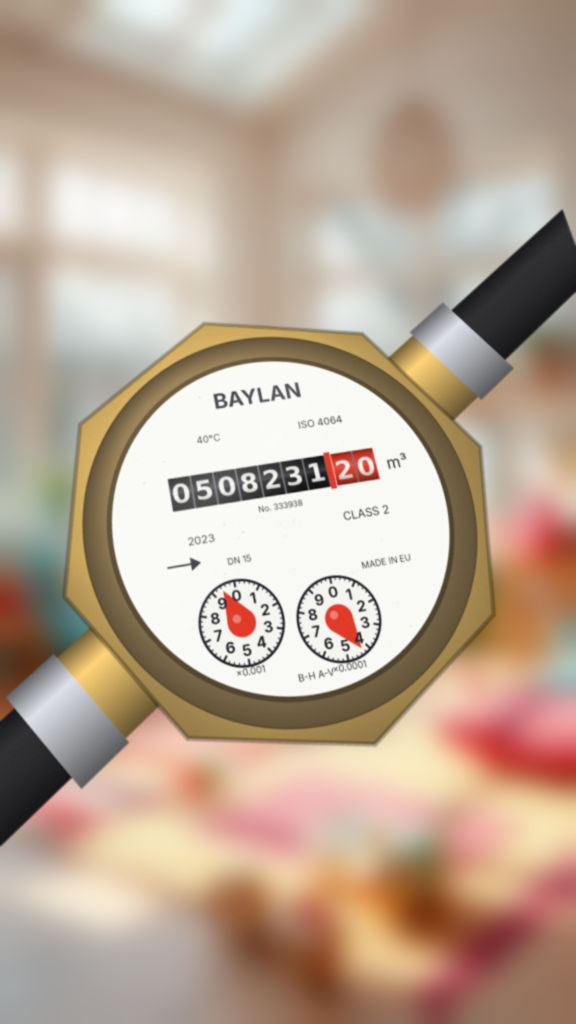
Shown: m³ 508231.1994
